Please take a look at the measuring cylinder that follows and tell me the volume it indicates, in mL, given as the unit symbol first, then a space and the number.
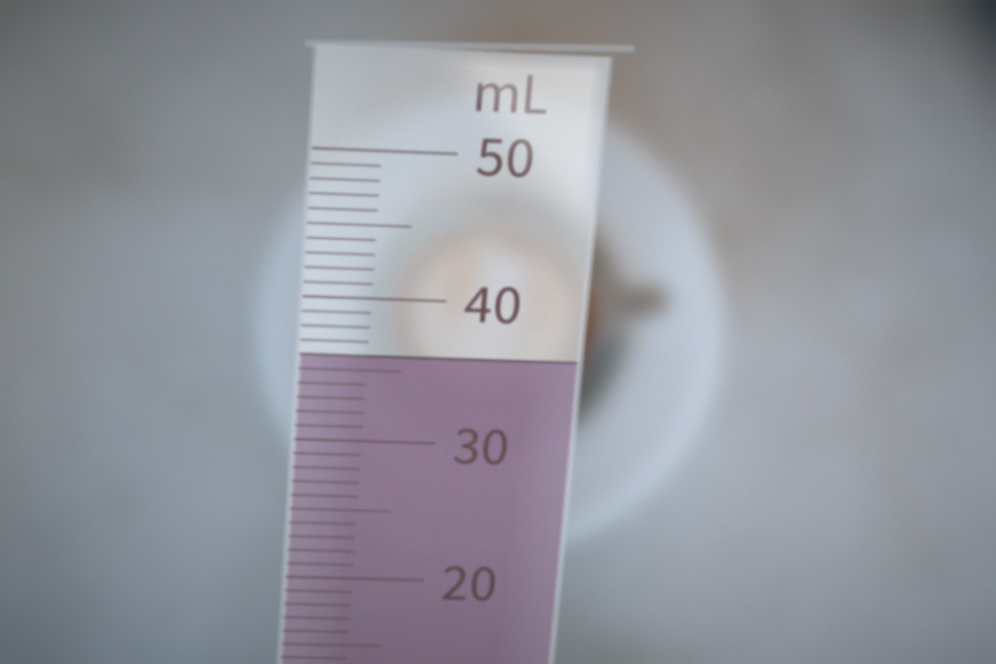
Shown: mL 36
